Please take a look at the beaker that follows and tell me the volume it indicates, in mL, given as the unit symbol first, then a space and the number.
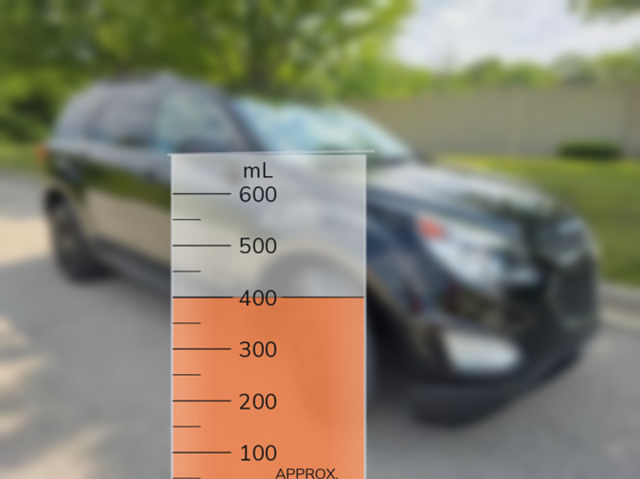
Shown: mL 400
